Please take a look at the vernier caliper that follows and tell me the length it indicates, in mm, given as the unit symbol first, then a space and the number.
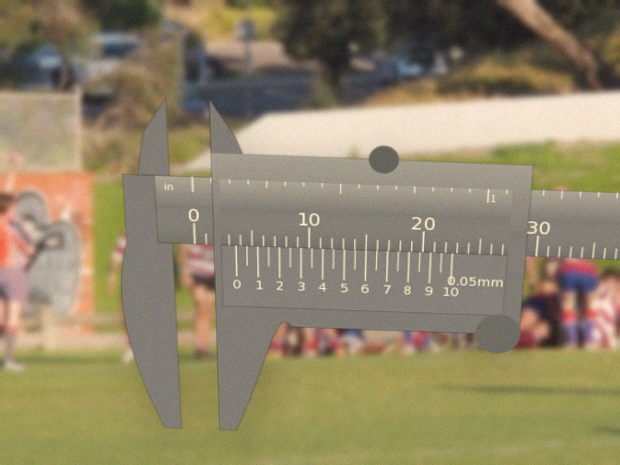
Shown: mm 3.6
